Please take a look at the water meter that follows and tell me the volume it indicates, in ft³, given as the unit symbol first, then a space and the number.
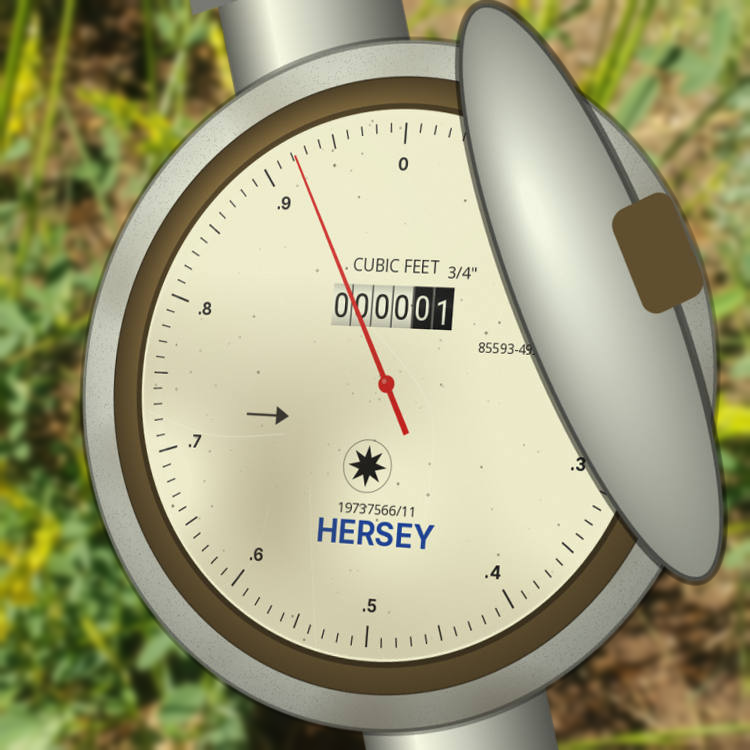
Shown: ft³ 0.92
